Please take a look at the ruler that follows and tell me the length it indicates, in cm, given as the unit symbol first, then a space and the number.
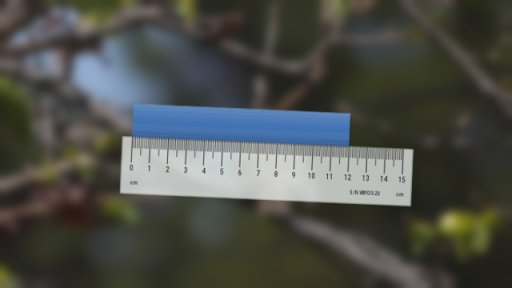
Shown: cm 12
